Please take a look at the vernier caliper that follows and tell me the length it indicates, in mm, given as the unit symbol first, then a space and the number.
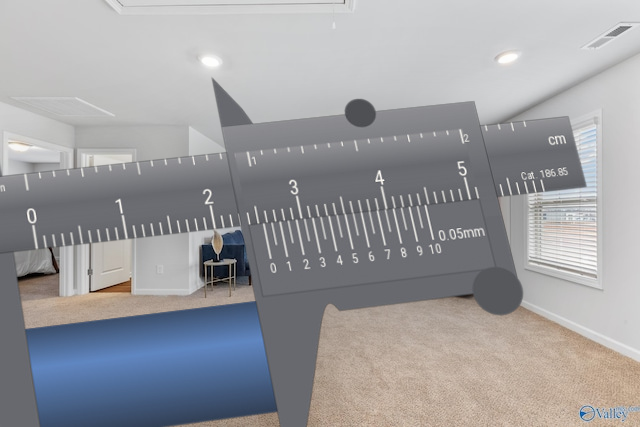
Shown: mm 25.6
